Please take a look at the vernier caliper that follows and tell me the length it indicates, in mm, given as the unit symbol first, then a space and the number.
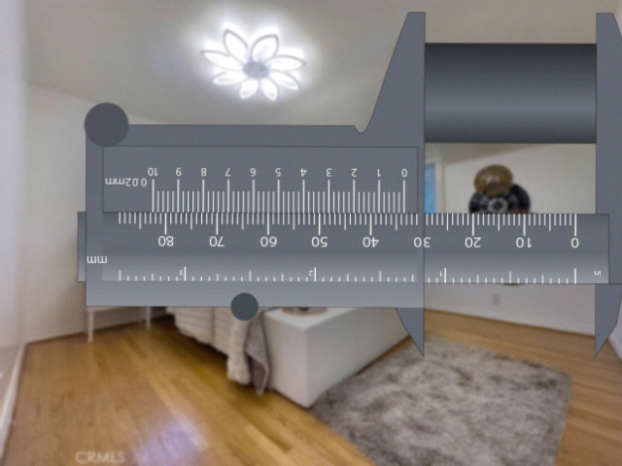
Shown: mm 33.5
